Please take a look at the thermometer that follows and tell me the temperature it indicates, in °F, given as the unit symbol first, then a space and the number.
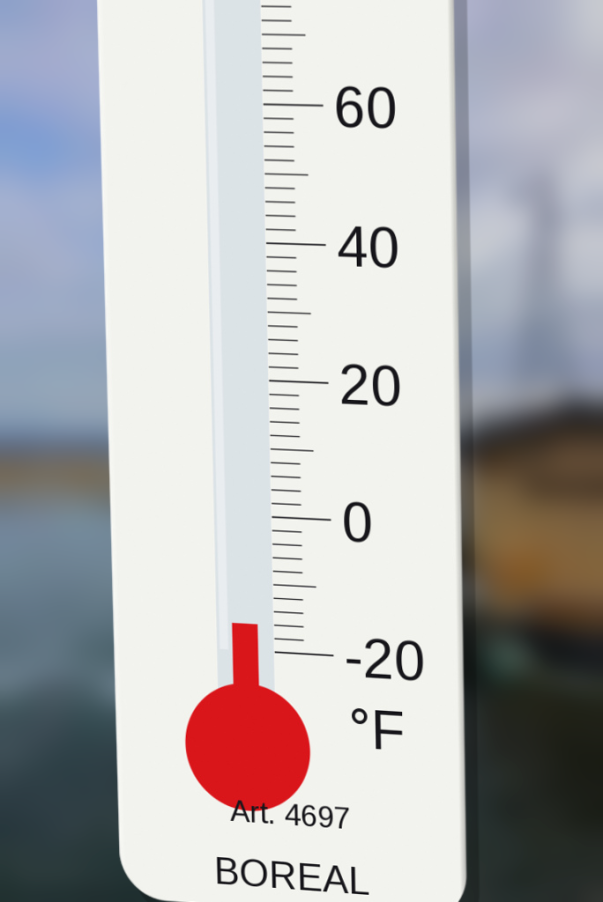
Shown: °F -16
